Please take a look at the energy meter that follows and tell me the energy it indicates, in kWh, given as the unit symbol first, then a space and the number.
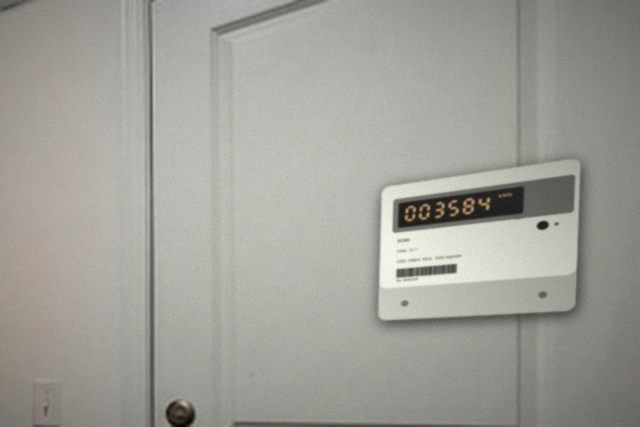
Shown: kWh 3584
